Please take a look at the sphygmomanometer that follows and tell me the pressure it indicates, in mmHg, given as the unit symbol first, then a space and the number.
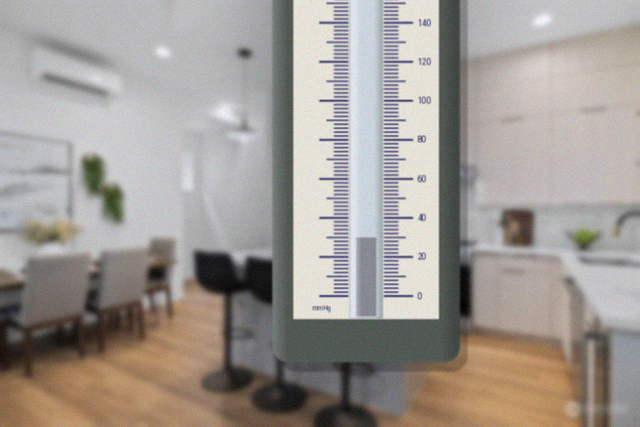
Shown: mmHg 30
